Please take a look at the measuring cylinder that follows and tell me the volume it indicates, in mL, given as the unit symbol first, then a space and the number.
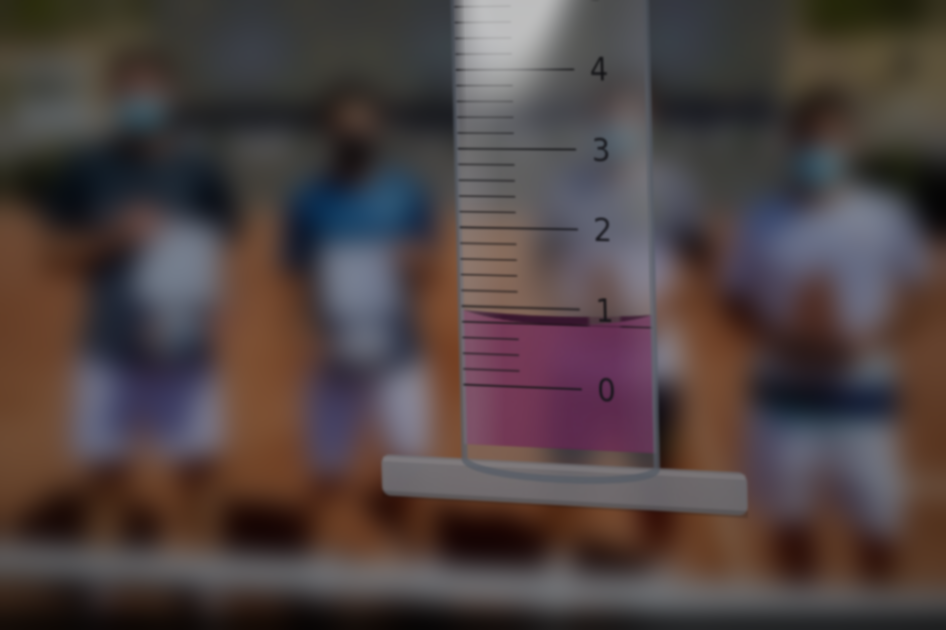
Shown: mL 0.8
